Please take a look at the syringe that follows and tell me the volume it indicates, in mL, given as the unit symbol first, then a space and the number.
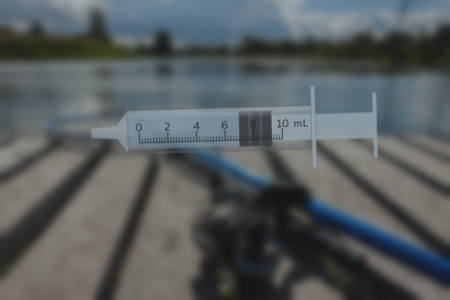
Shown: mL 7
